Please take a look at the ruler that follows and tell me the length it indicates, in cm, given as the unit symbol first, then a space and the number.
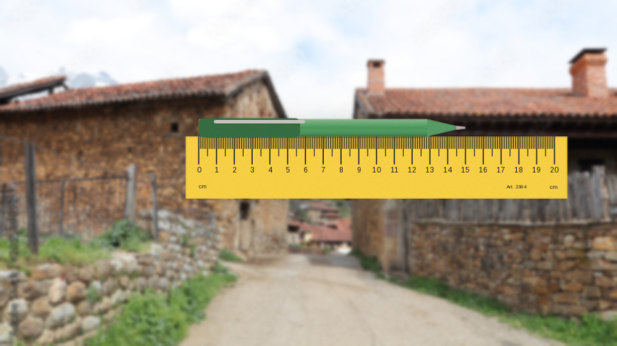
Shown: cm 15
